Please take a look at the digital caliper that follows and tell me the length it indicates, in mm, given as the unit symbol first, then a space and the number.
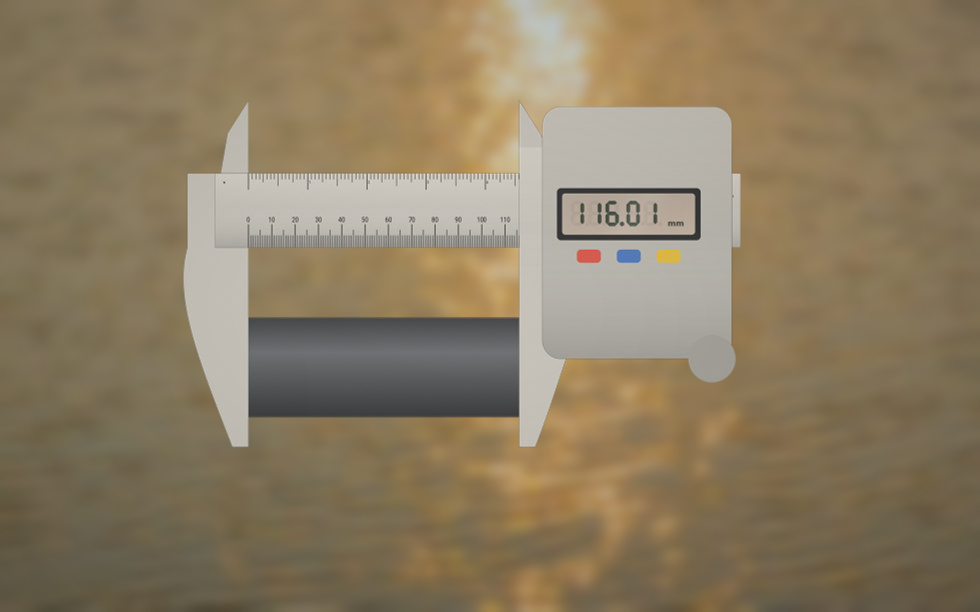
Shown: mm 116.01
